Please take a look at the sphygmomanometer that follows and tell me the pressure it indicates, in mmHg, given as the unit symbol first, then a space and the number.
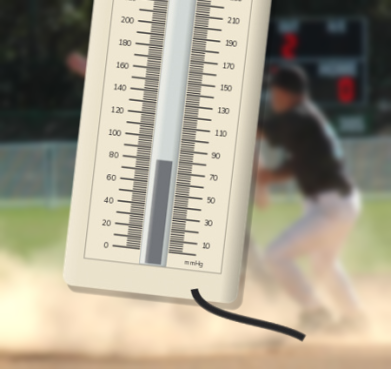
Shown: mmHg 80
